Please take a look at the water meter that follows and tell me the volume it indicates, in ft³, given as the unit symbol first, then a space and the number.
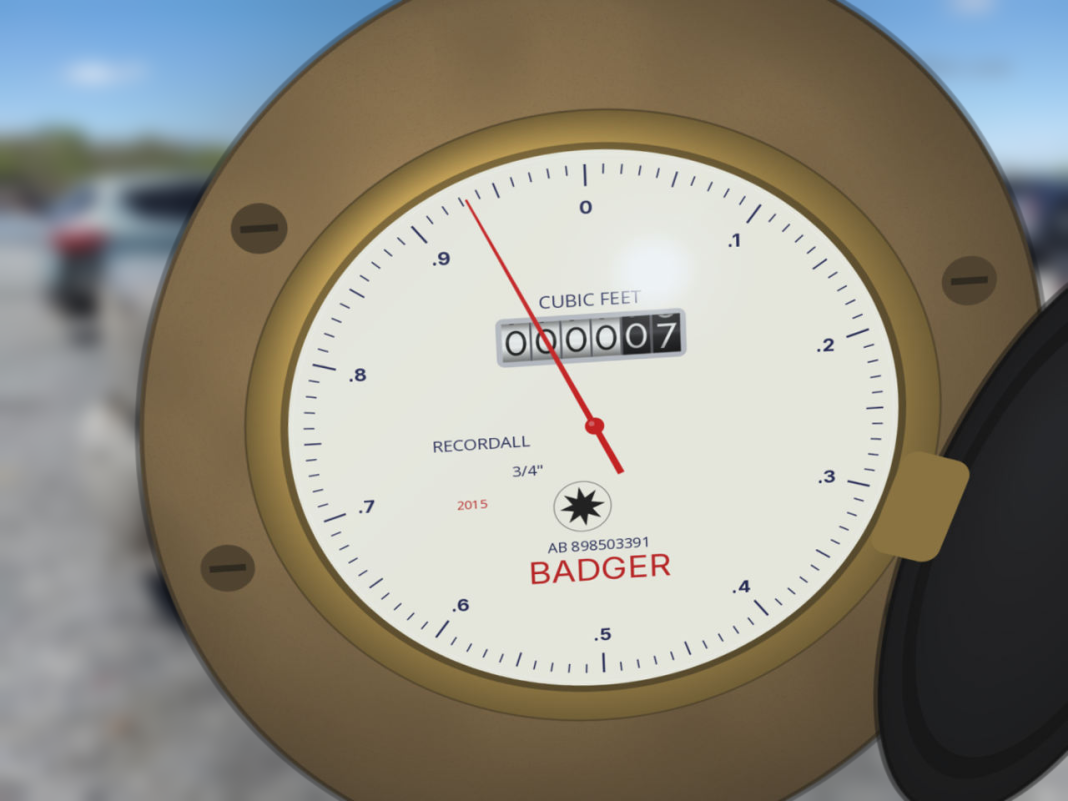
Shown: ft³ 6.93
